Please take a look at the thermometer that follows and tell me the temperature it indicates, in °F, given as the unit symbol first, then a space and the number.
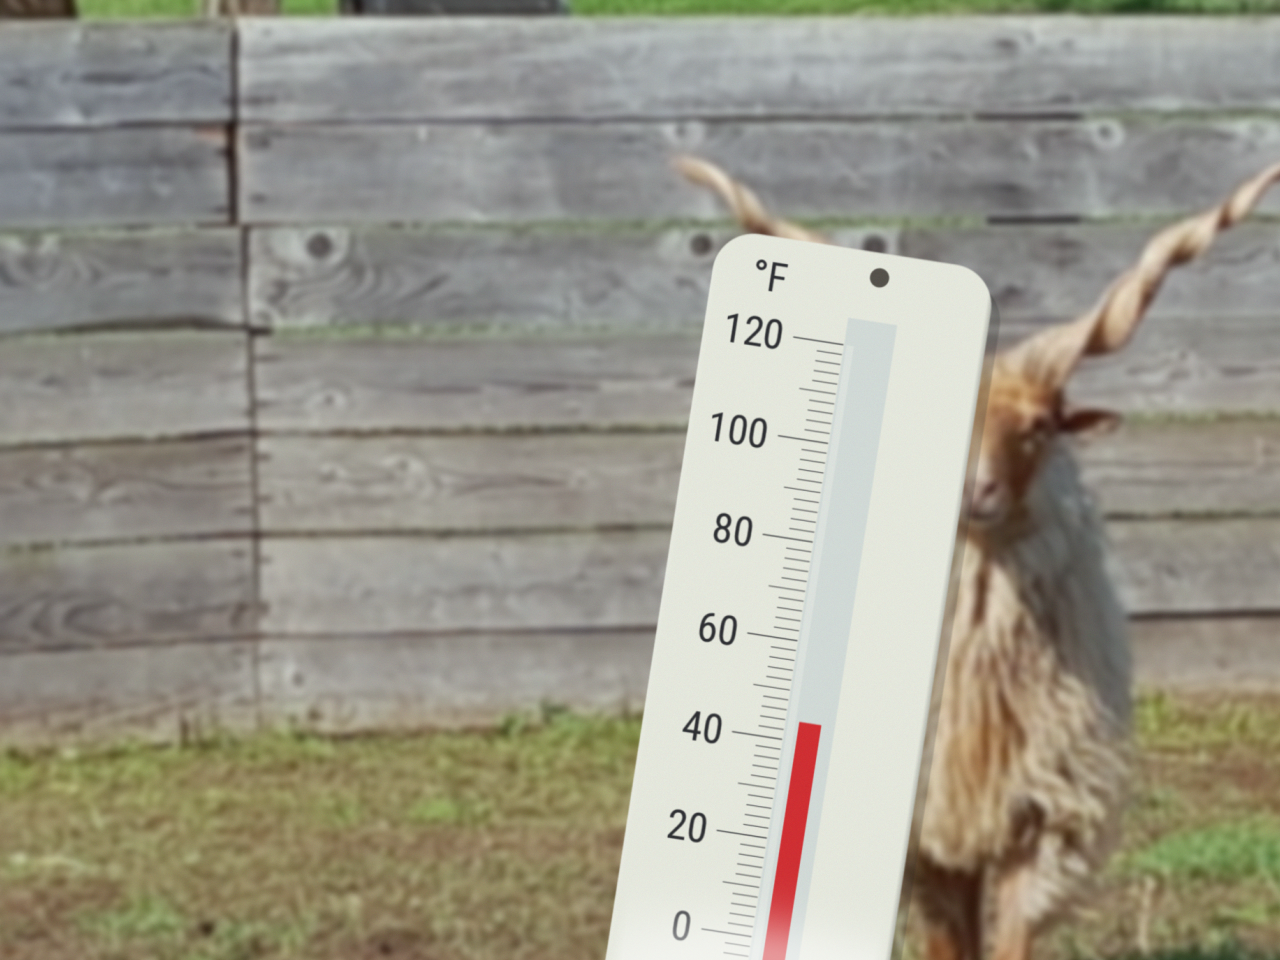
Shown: °F 44
